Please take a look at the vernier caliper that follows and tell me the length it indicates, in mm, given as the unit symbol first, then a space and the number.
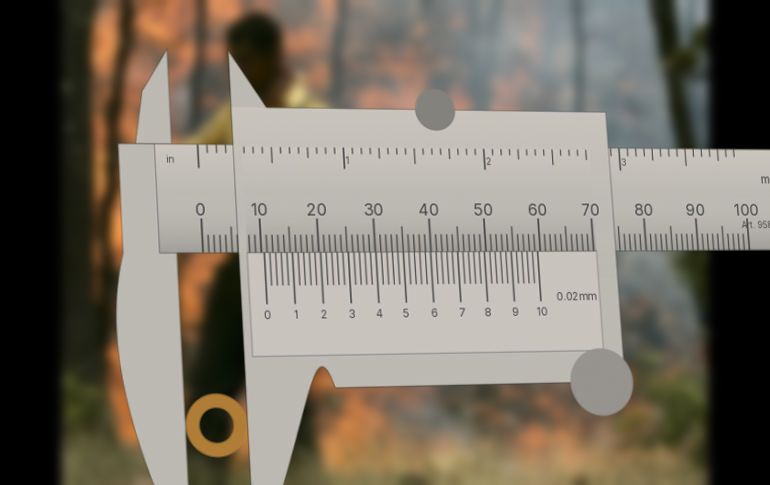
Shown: mm 10.5
